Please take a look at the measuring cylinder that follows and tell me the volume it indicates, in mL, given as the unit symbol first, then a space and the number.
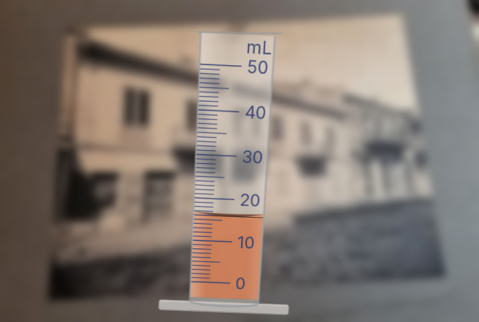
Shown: mL 16
